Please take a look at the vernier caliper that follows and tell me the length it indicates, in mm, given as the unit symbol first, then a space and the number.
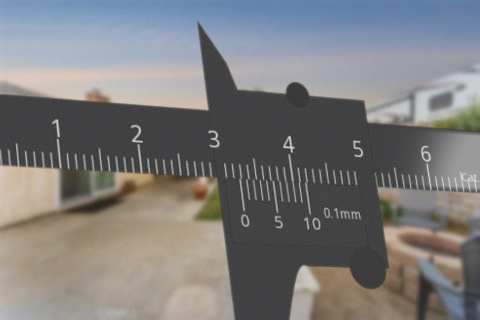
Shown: mm 32.8
